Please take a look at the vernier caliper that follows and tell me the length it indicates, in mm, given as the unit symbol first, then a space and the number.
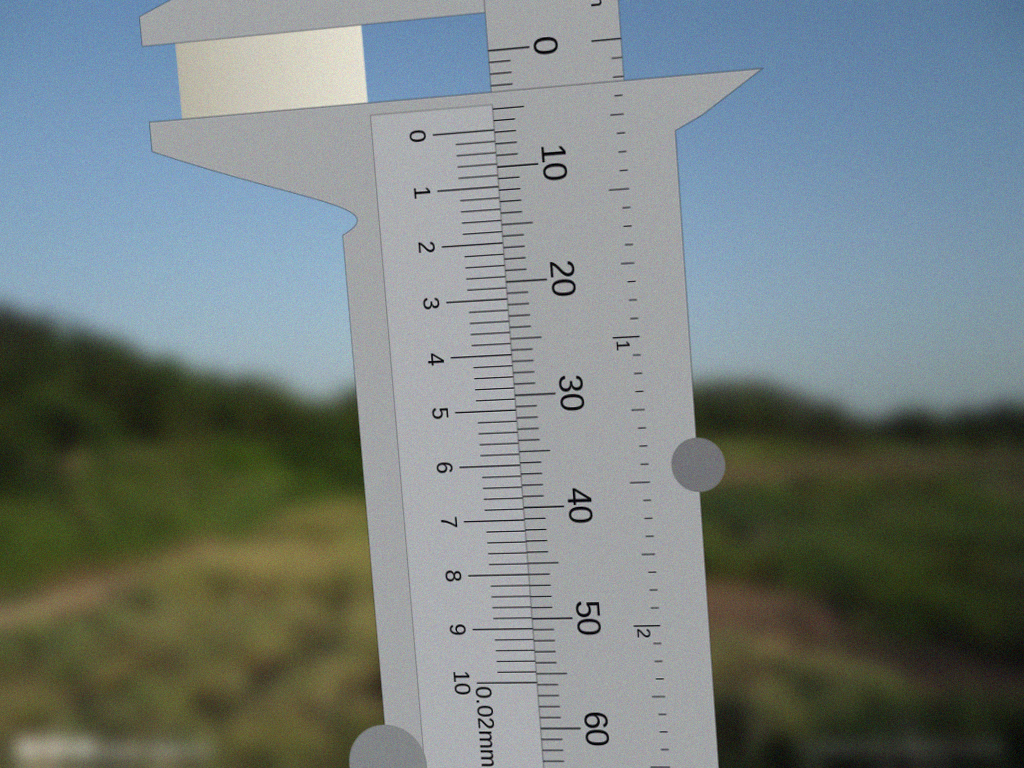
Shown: mm 6.8
